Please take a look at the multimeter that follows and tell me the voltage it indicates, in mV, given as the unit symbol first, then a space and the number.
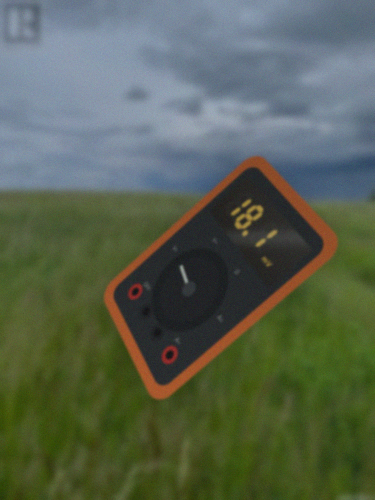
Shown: mV 18.1
